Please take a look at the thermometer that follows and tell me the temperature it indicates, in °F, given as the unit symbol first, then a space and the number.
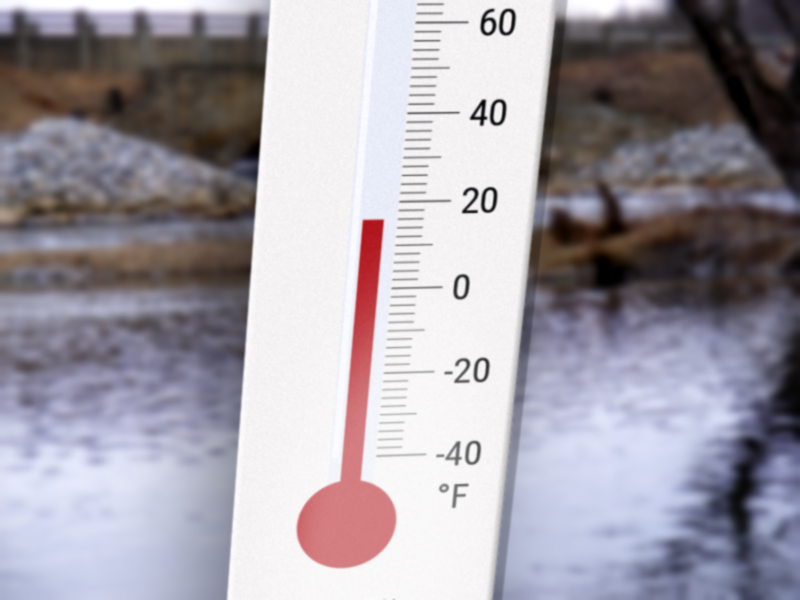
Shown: °F 16
